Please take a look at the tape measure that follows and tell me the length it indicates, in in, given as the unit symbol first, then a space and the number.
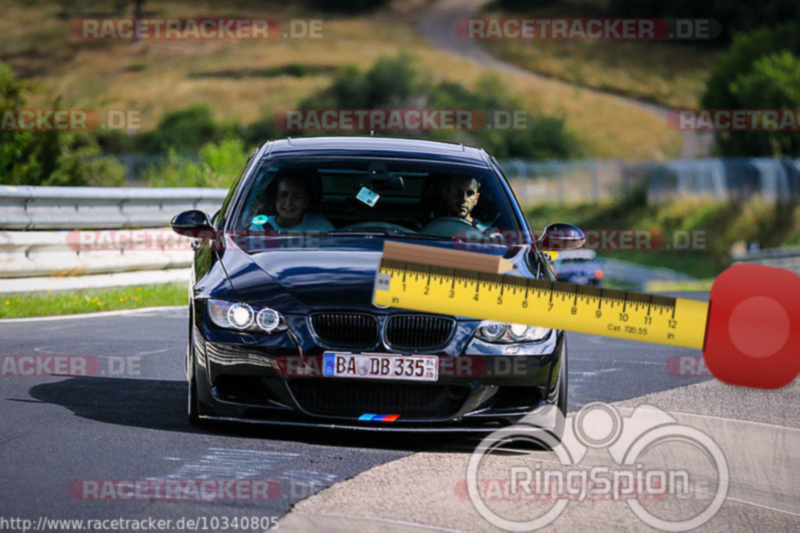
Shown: in 5.5
